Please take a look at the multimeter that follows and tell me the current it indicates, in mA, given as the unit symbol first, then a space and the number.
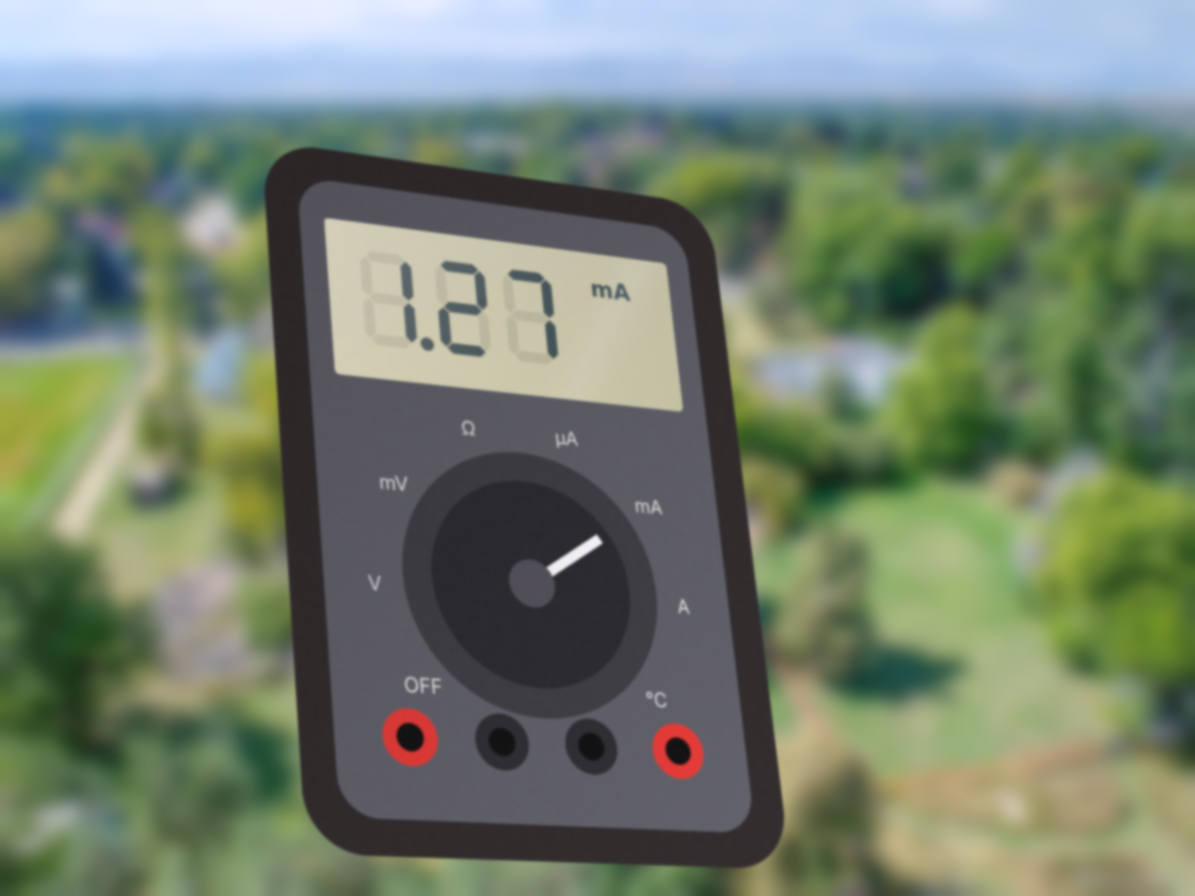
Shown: mA 1.27
